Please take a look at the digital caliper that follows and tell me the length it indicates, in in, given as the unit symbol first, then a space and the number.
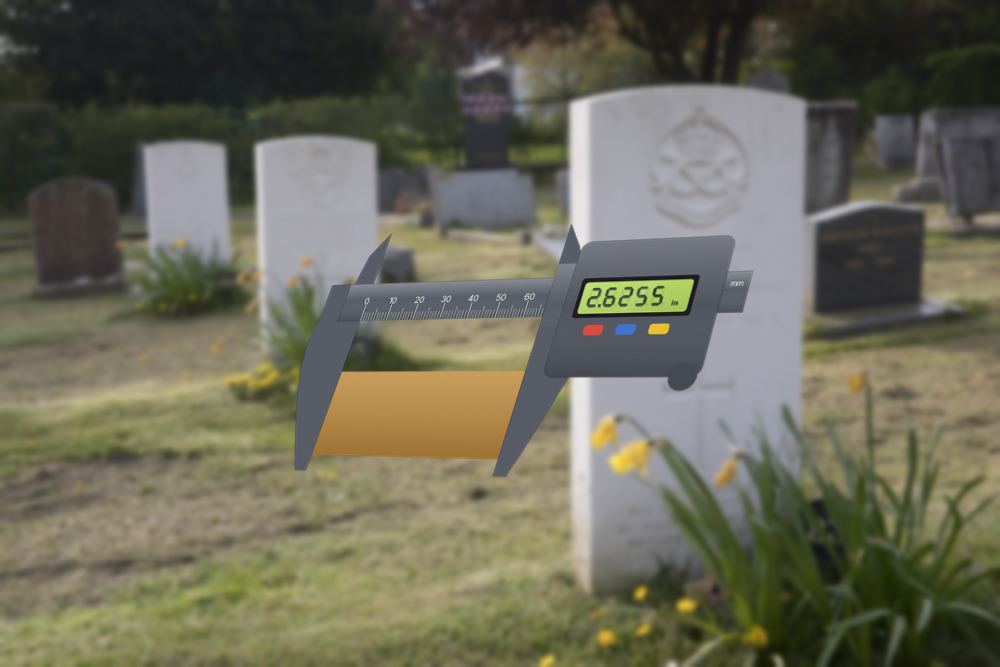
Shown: in 2.6255
